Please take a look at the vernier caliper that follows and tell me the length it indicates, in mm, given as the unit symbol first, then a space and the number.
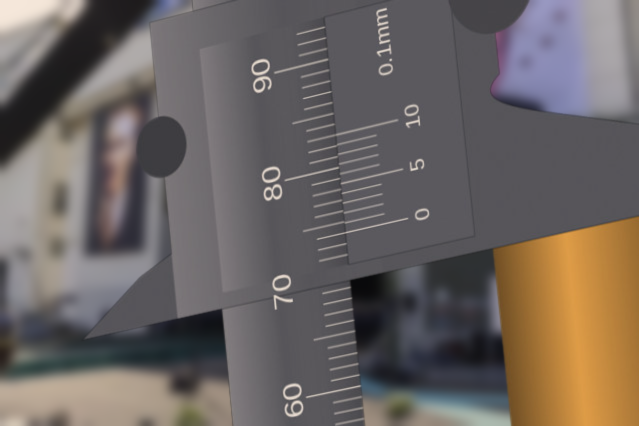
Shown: mm 74.0
